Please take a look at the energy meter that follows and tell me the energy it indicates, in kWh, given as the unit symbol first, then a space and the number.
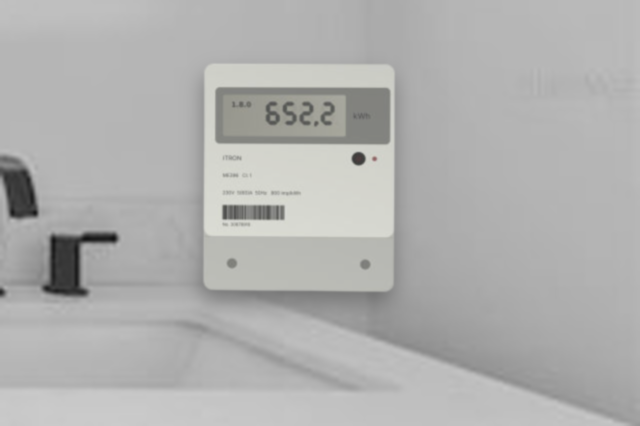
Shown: kWh 652.2
